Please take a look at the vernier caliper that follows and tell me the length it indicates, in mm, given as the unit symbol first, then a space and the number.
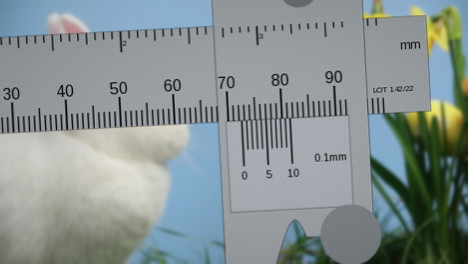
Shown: mm 72.5
